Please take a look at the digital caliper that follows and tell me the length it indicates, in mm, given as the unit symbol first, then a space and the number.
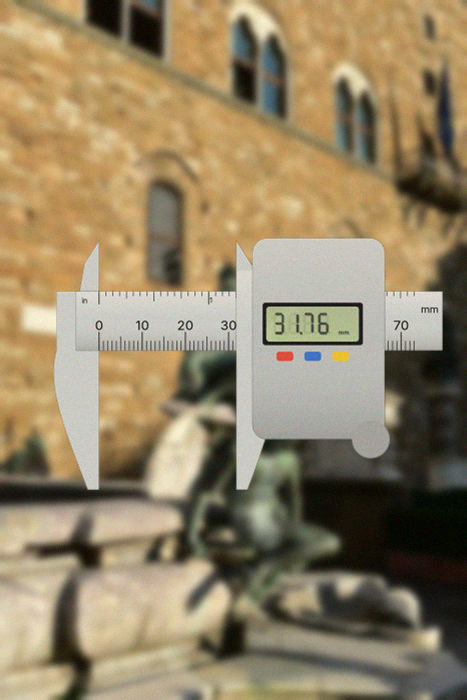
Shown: mm 31.76
